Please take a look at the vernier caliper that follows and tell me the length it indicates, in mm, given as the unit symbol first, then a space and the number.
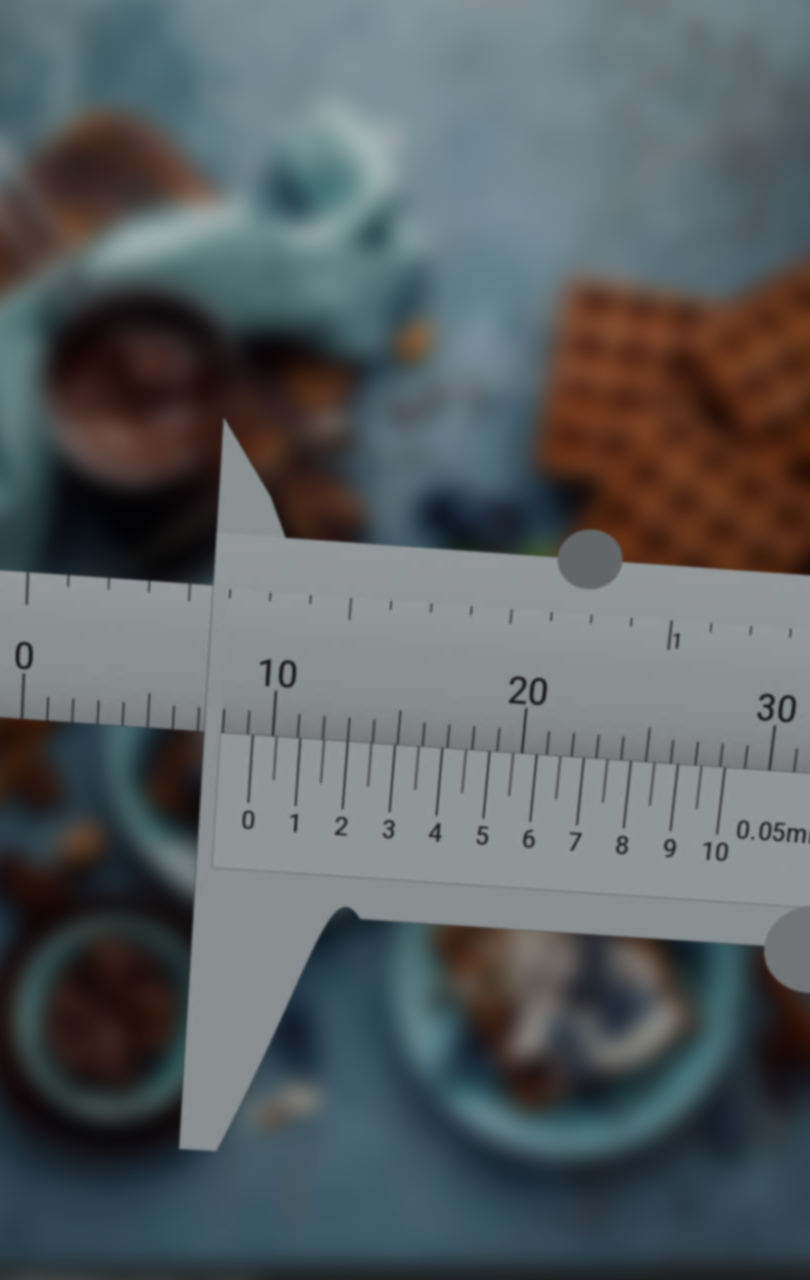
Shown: mm 9.2
